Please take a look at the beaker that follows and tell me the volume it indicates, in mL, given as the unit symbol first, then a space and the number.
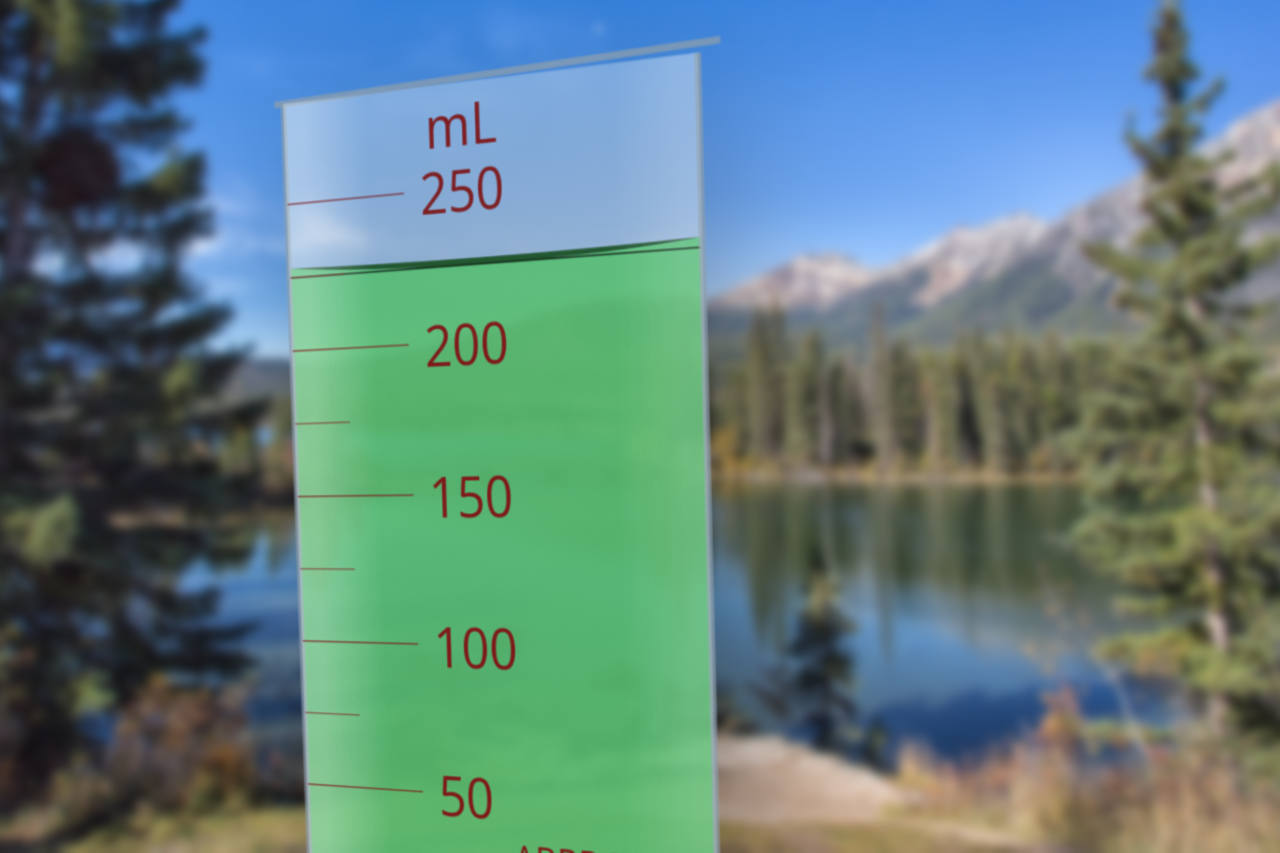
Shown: mL 225
